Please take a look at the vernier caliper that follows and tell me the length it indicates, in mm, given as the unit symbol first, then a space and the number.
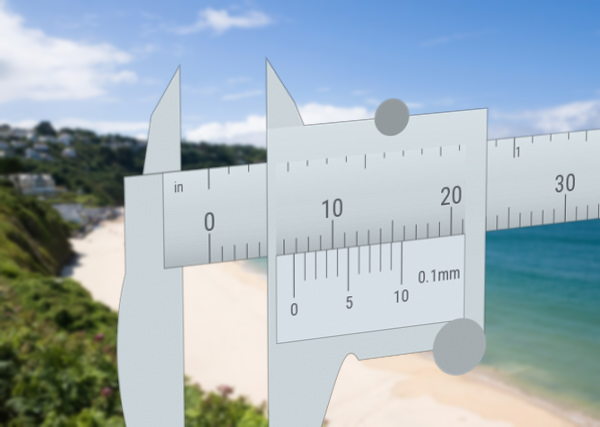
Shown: mm 6.8
